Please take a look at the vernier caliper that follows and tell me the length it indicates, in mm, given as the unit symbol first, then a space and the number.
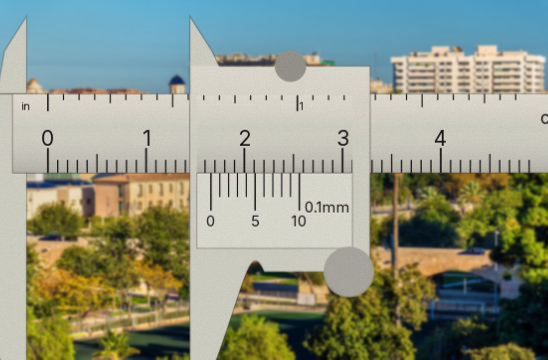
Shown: mm 16.6
